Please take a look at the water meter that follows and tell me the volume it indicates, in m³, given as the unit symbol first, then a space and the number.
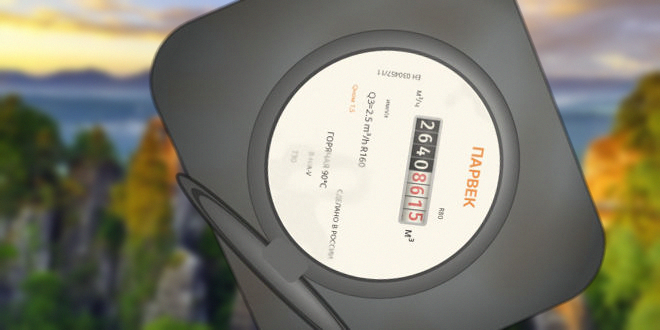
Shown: m³ 2640.8615
